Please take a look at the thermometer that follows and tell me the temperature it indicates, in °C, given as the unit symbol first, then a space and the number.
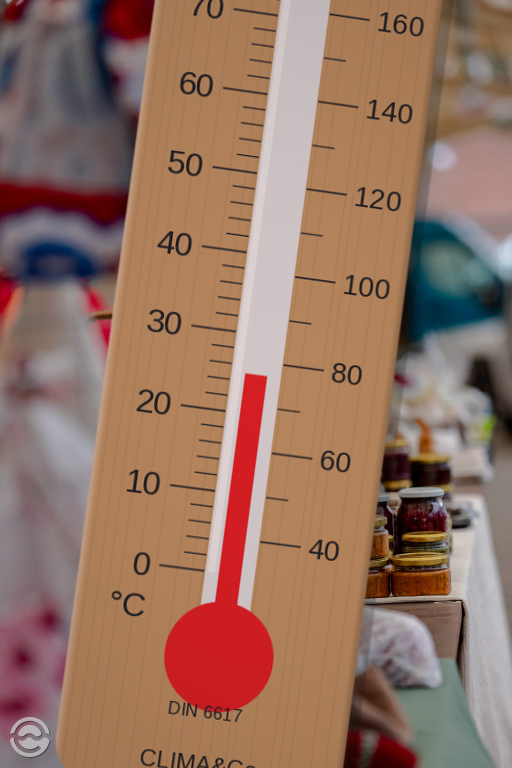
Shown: °C 25
